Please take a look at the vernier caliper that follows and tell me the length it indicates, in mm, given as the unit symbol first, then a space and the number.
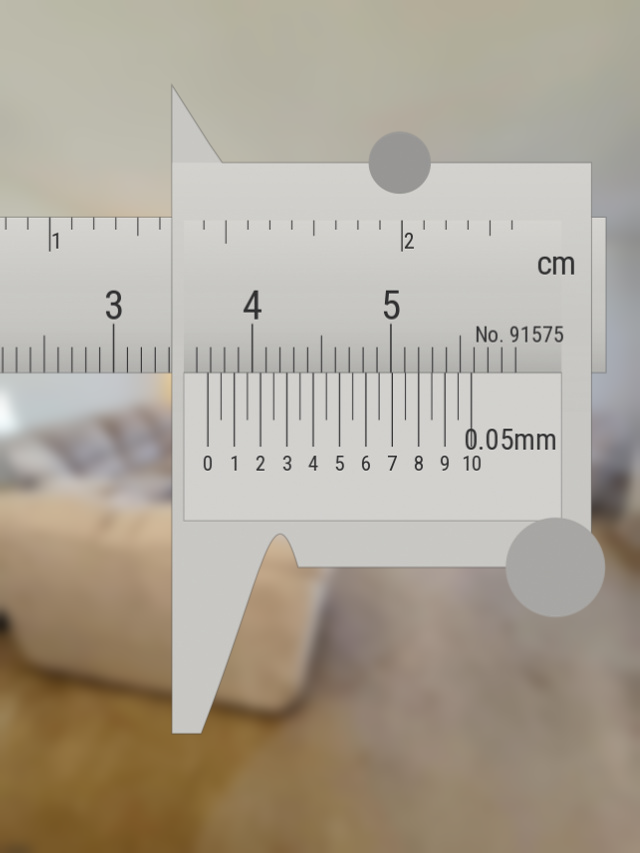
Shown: mm 36.8
